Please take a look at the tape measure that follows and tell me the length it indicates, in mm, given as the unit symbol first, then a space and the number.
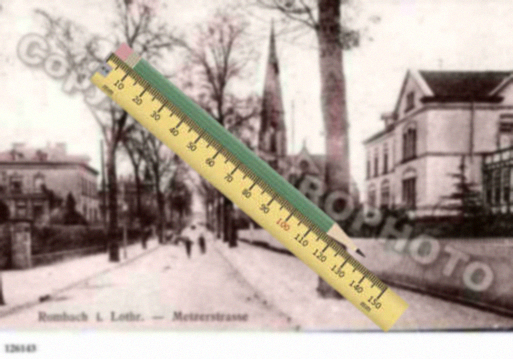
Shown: mm 135
